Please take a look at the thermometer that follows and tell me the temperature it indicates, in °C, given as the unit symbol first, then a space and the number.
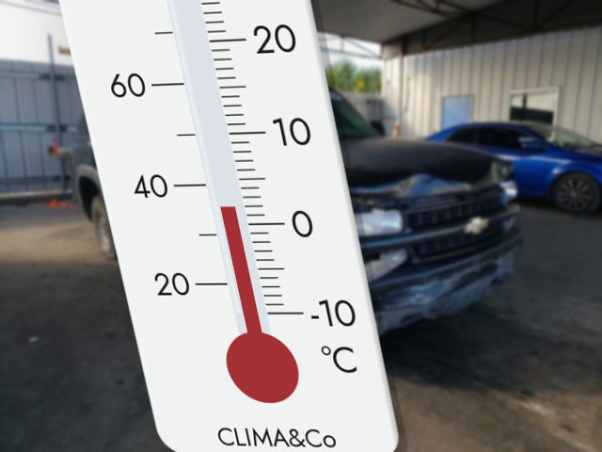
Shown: °C 2
